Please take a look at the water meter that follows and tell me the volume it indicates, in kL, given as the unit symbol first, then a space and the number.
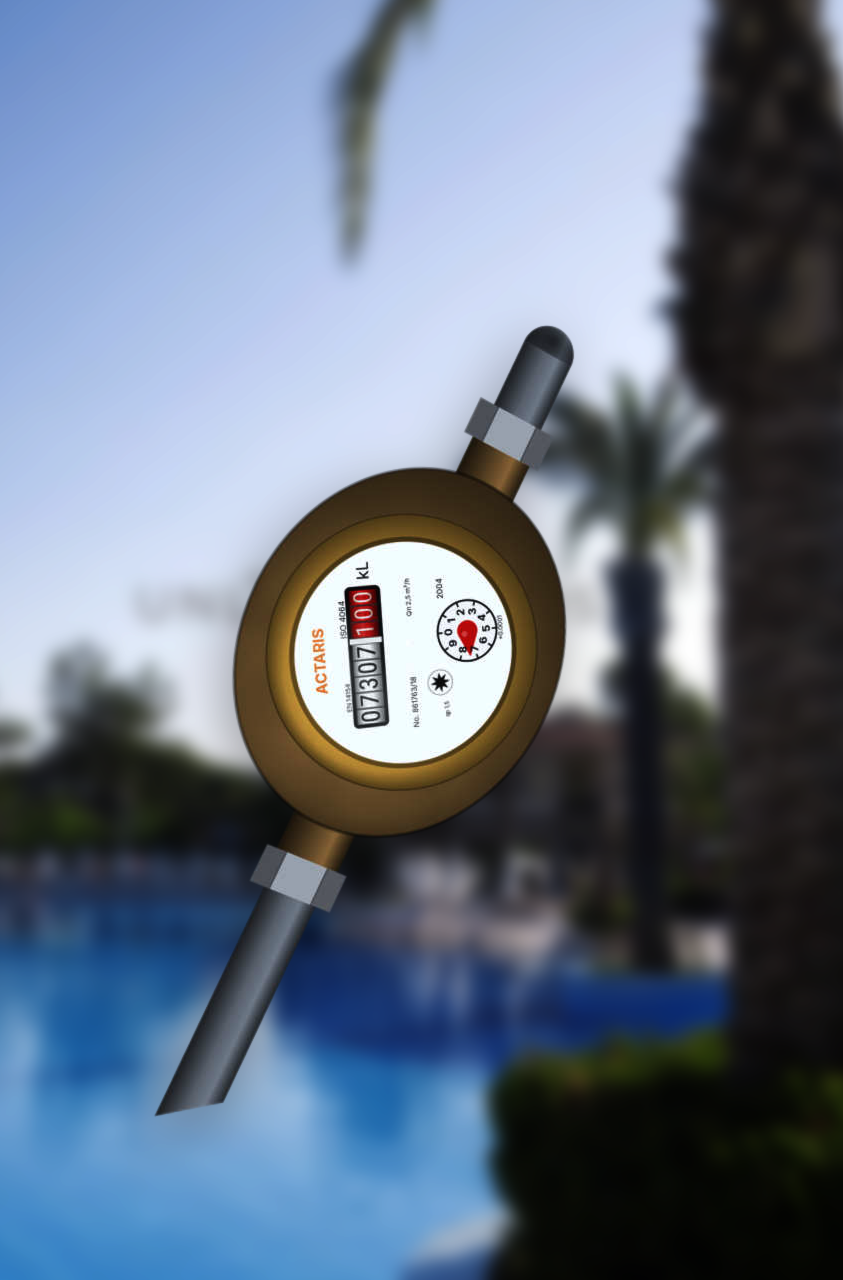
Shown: kL 7307.1007
